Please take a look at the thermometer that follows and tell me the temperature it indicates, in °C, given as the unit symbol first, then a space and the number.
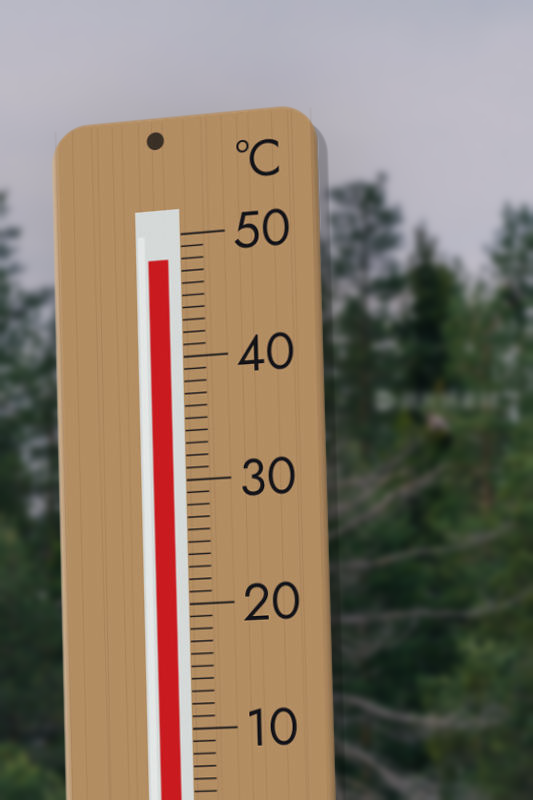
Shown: °C 48
